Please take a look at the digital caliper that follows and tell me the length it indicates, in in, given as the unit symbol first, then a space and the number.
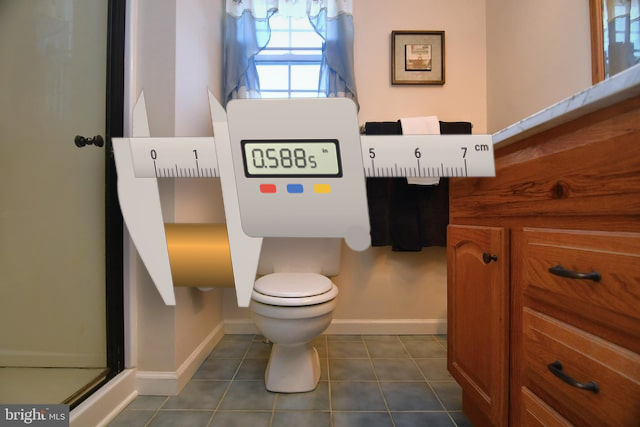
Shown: in 0.5885
